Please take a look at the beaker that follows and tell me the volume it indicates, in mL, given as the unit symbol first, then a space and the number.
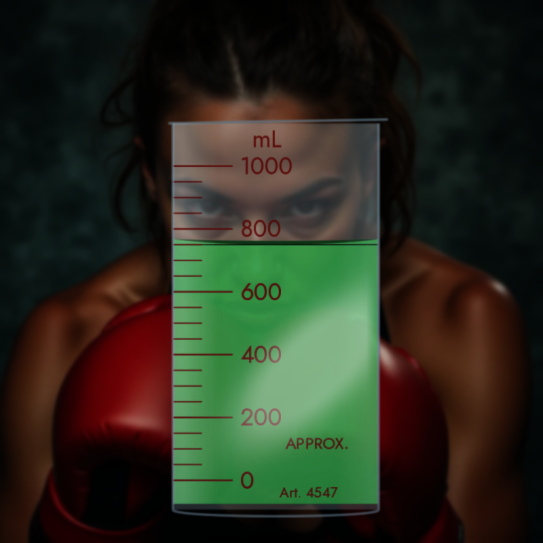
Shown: mL 750
